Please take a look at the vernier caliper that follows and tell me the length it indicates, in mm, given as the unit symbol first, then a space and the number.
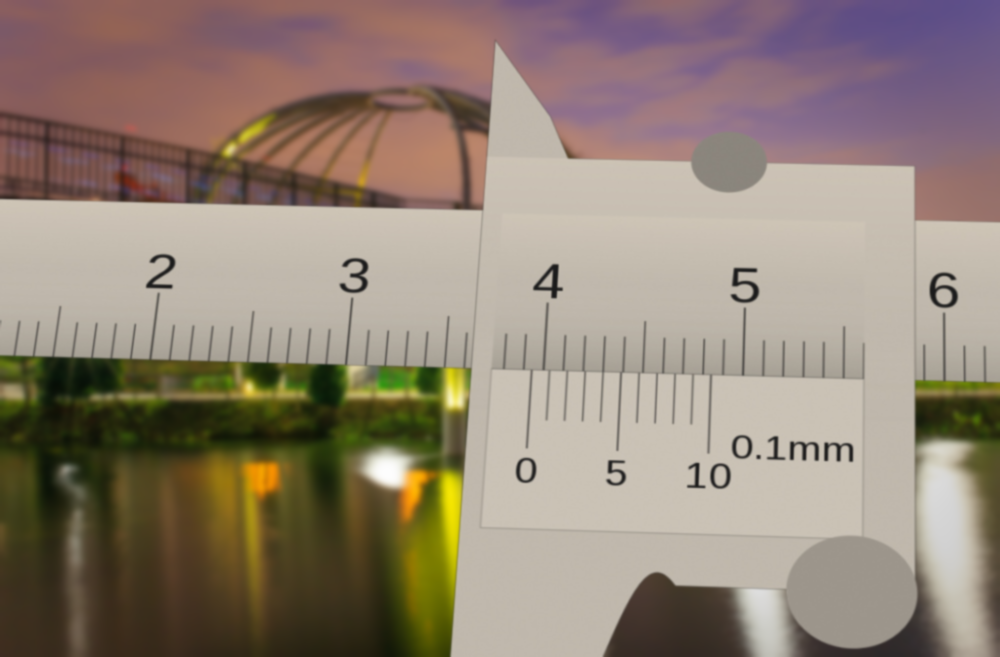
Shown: mm 39.4
